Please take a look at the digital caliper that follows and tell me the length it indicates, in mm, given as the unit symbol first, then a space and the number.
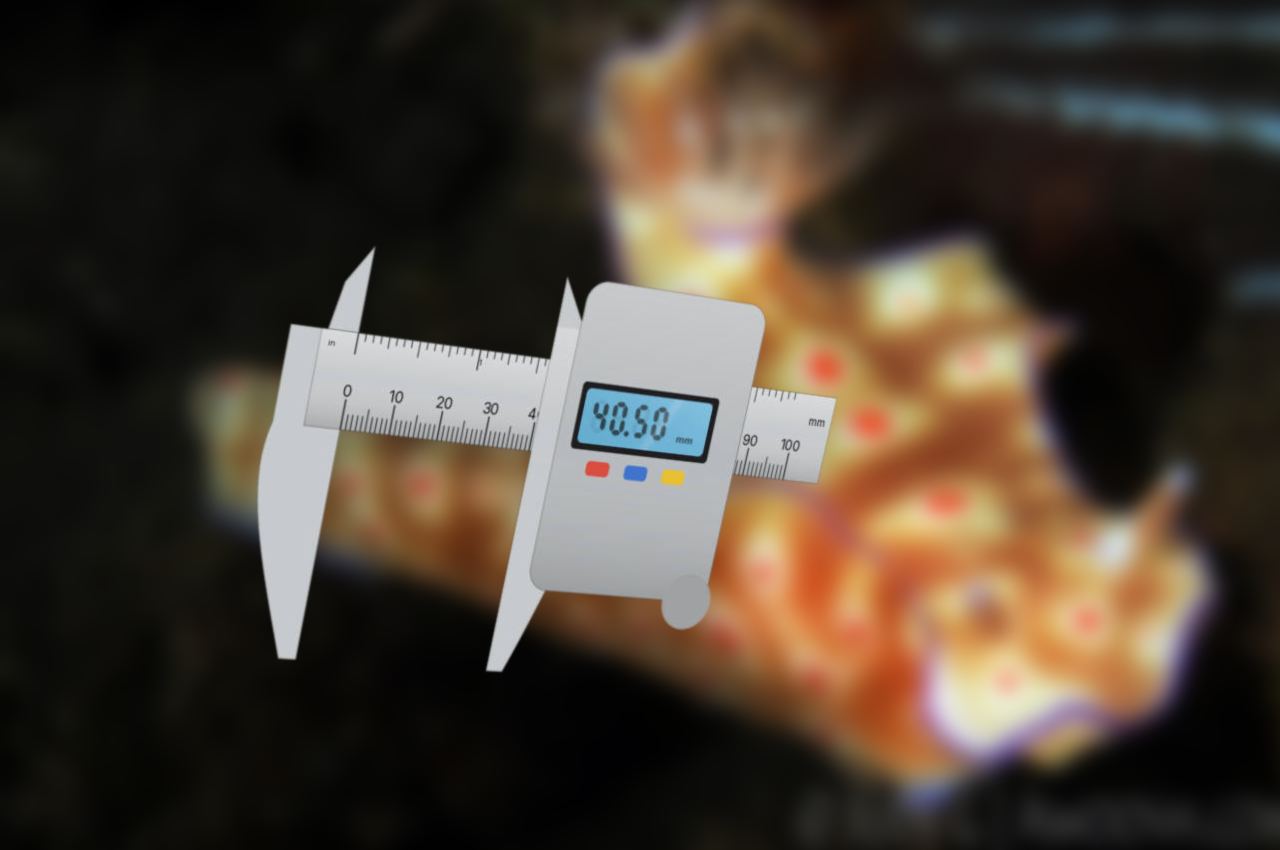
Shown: mm 40.50
